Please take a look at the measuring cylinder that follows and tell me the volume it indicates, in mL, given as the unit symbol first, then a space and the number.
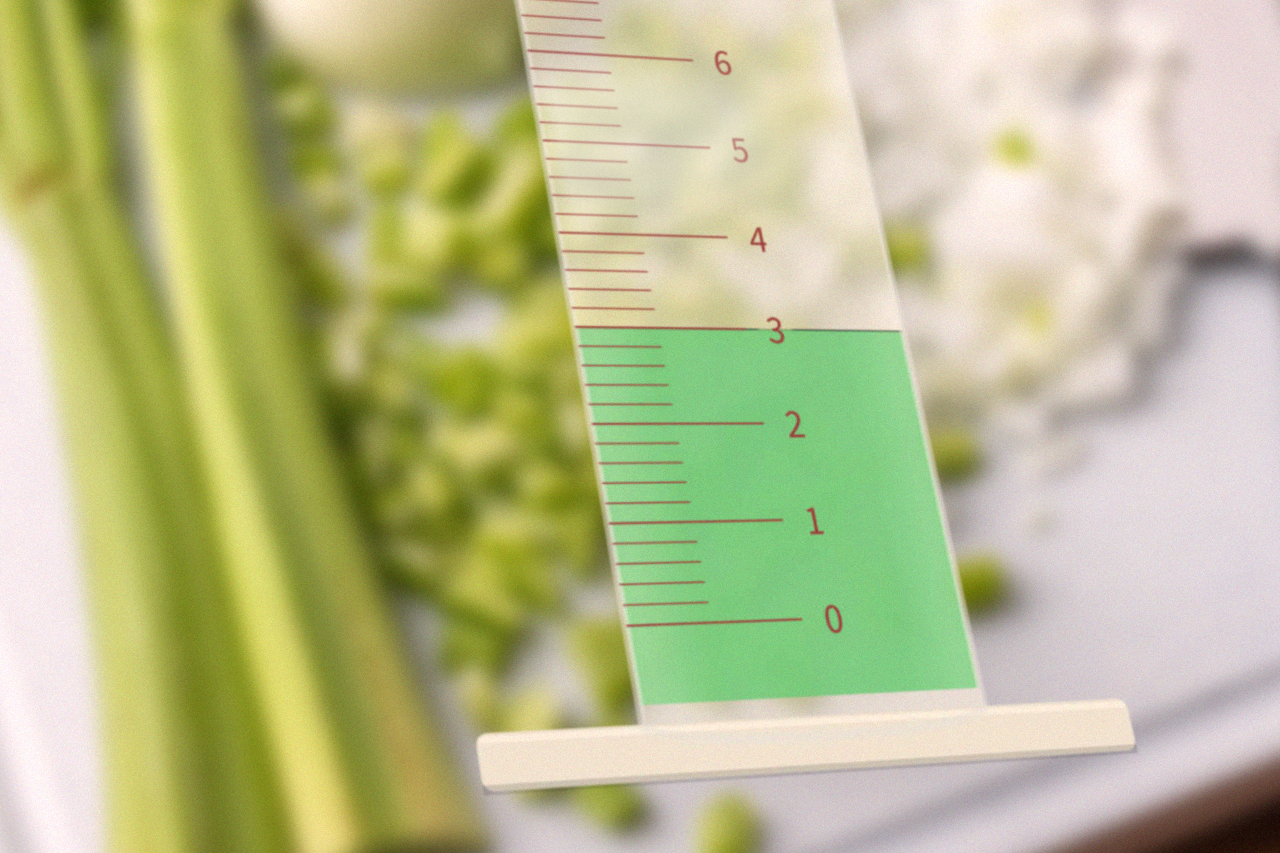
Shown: mL 3
